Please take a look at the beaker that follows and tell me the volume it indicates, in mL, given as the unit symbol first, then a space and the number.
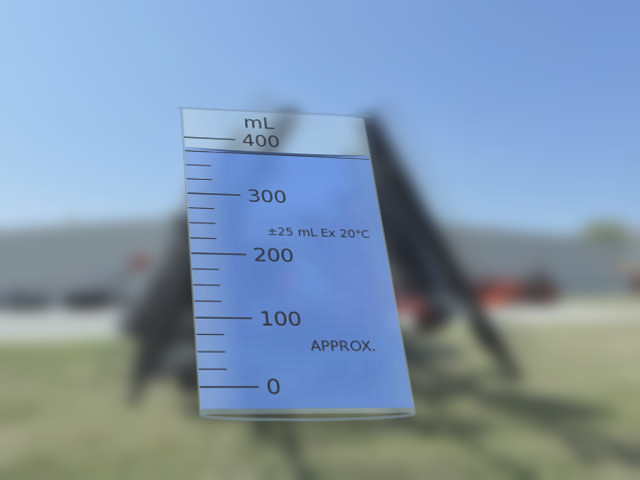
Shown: mL 375
